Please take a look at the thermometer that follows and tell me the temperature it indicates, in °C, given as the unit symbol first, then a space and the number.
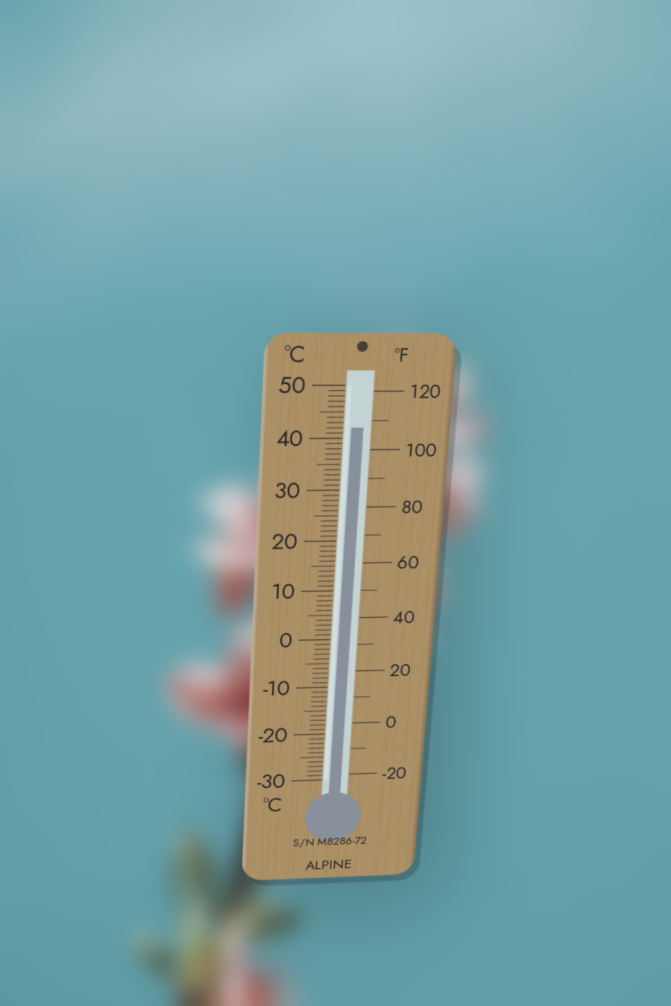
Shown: °C 42
